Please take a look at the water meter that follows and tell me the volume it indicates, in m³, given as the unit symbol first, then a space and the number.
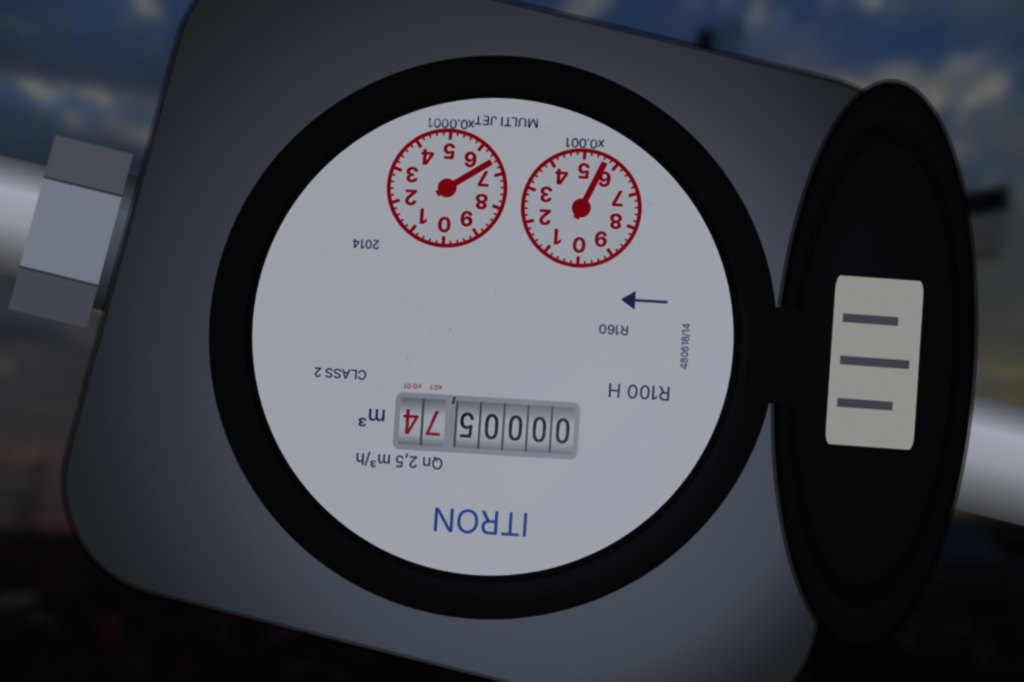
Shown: m³ 5.7456
